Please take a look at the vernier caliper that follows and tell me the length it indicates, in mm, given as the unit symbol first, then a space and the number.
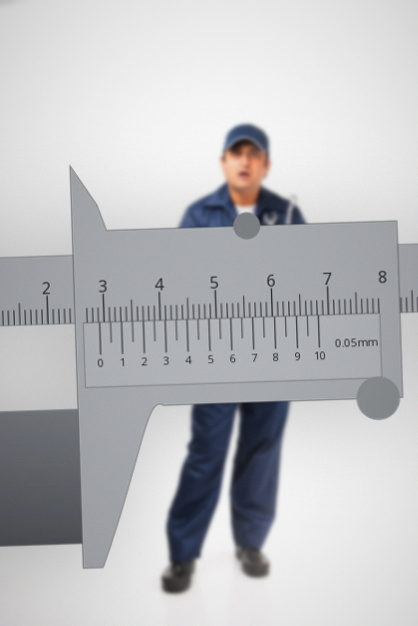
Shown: mm 29.2
